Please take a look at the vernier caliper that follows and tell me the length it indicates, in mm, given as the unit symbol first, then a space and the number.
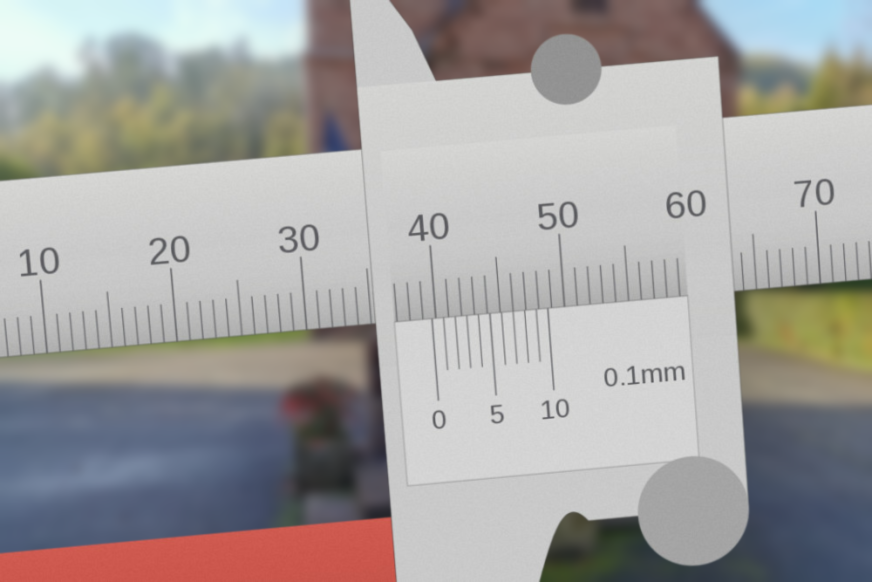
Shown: mm 39.7
